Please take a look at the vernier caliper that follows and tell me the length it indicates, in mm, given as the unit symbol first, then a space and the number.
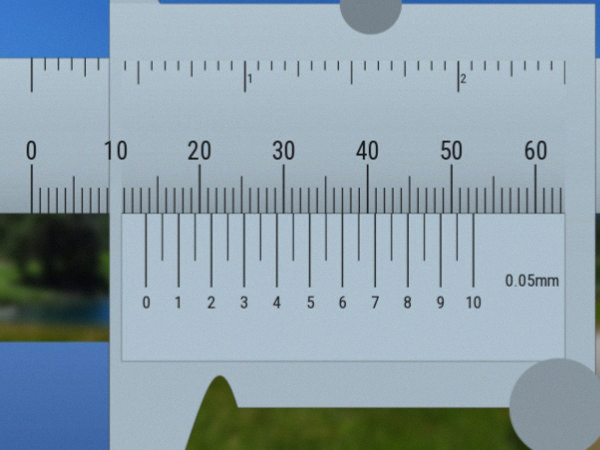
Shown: mm 13.6
